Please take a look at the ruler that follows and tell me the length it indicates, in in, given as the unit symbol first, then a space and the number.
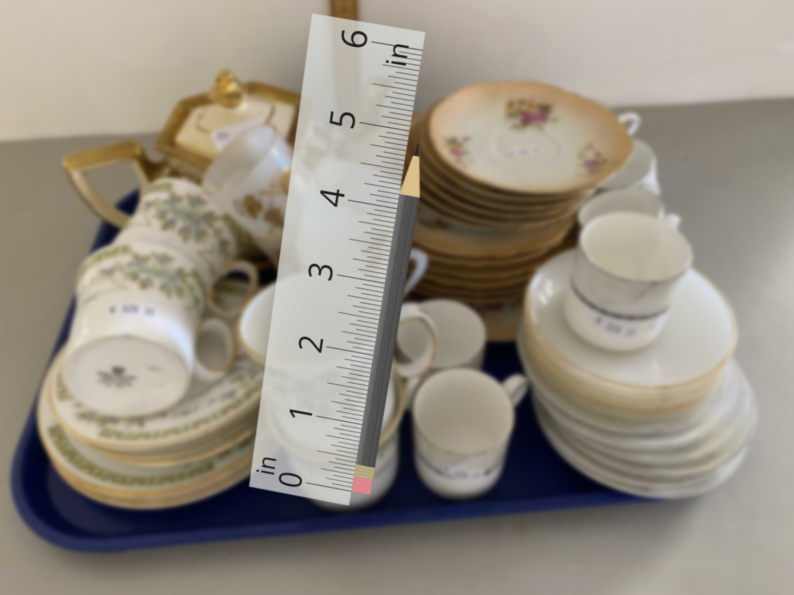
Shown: in 4.875
